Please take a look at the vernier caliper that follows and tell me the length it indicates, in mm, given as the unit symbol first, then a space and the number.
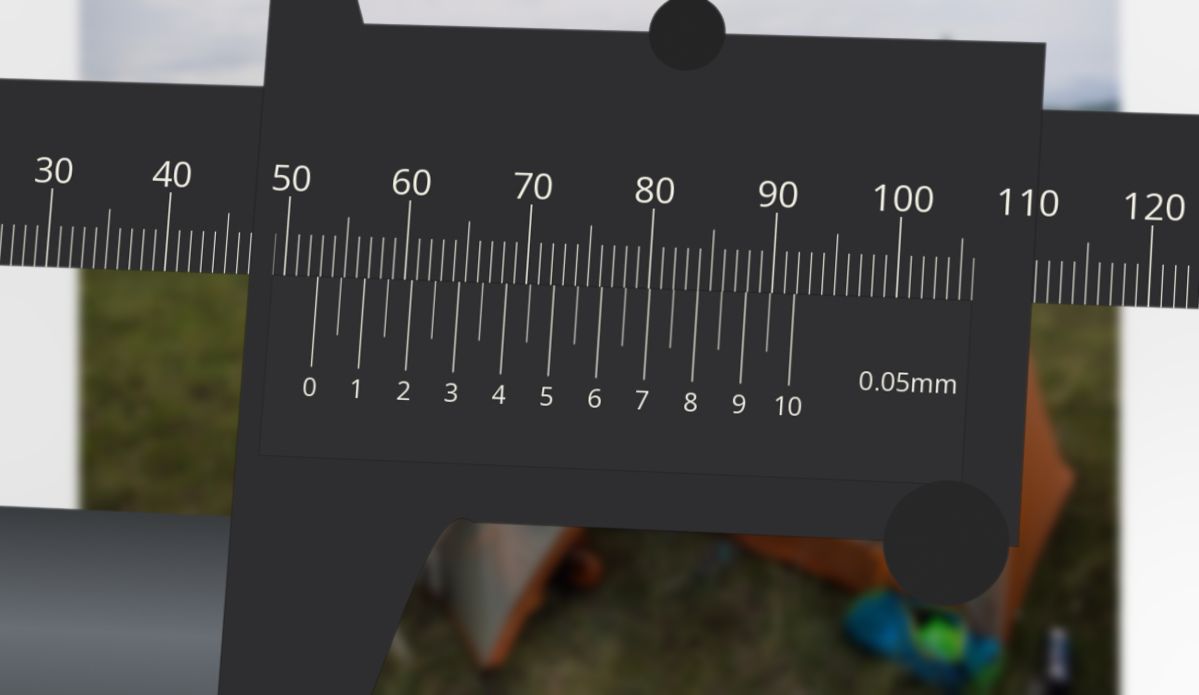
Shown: mm 52.8
